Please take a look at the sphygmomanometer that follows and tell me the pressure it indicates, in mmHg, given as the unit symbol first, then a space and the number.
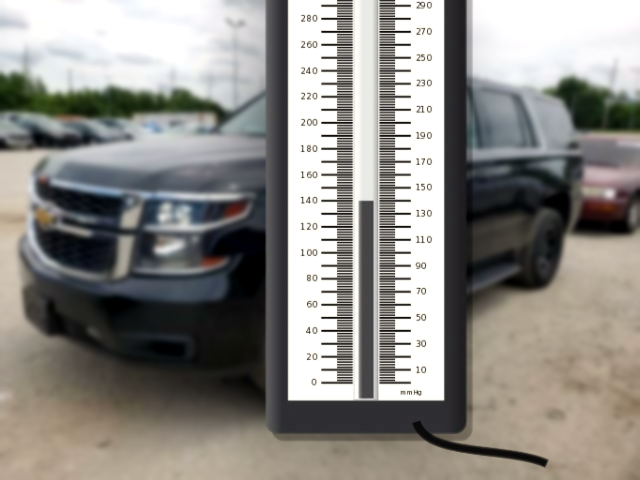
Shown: mmHg 140
